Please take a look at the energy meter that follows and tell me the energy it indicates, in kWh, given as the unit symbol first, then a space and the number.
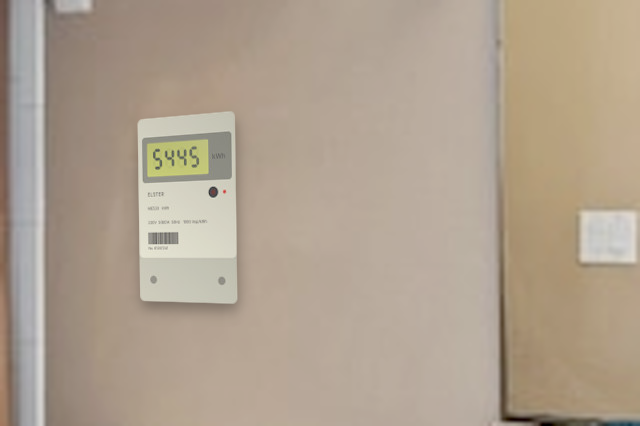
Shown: kWh 5445
